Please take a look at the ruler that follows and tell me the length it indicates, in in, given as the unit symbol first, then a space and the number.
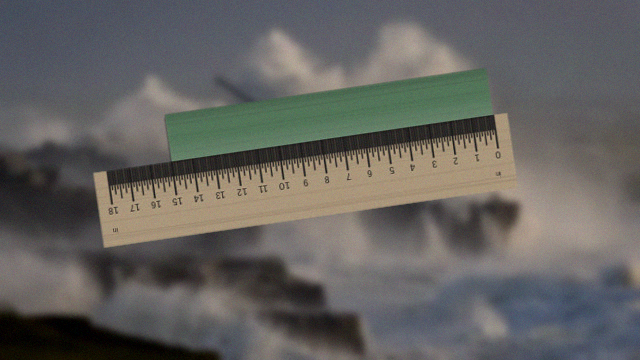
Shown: in 15
